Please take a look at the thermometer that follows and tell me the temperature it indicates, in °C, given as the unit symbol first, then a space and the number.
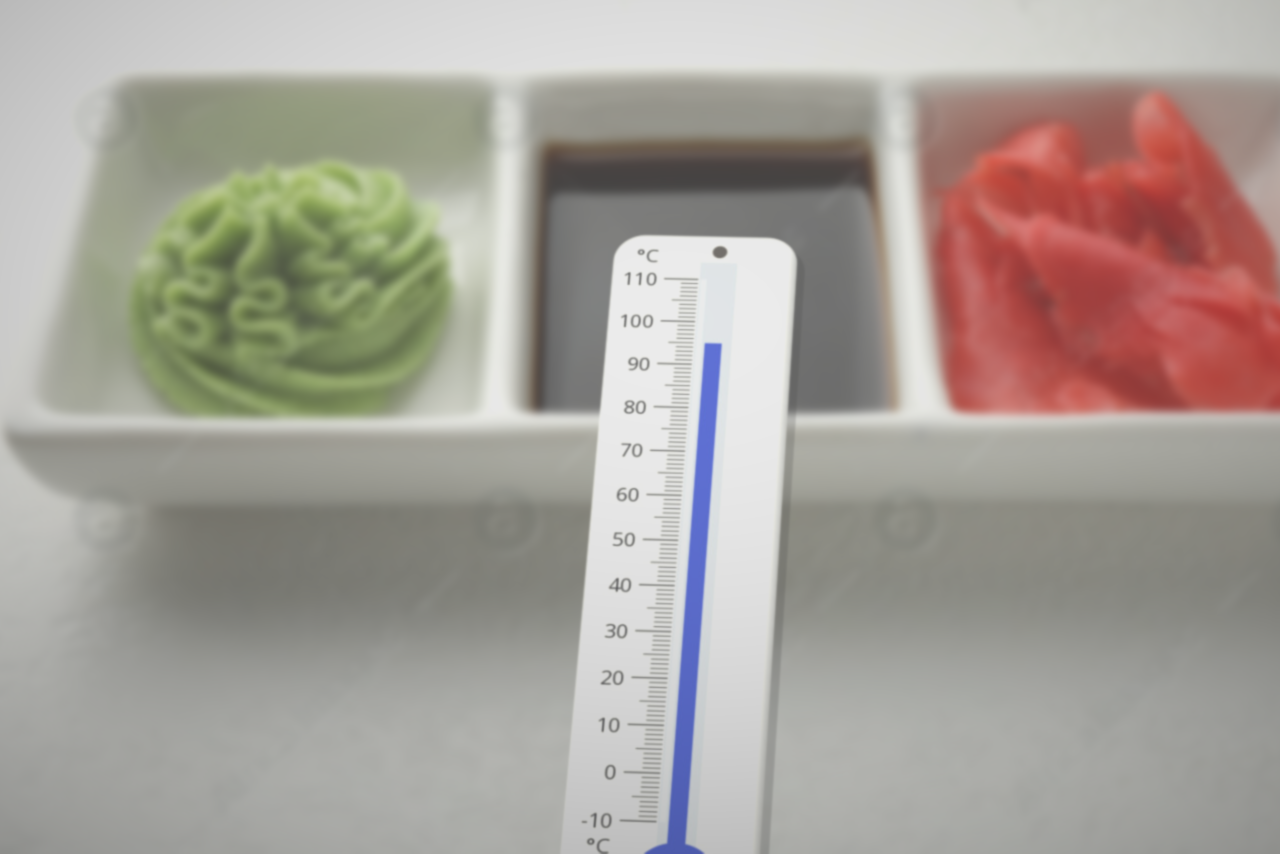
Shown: °C 95
